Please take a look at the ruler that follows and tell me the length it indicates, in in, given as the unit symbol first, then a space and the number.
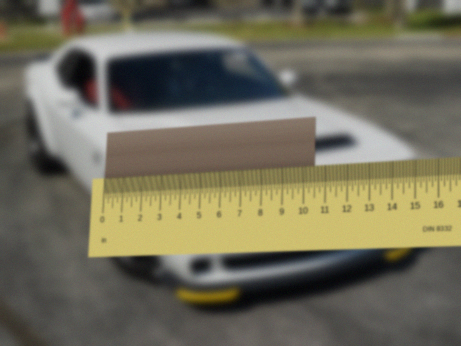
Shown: in 10.5
